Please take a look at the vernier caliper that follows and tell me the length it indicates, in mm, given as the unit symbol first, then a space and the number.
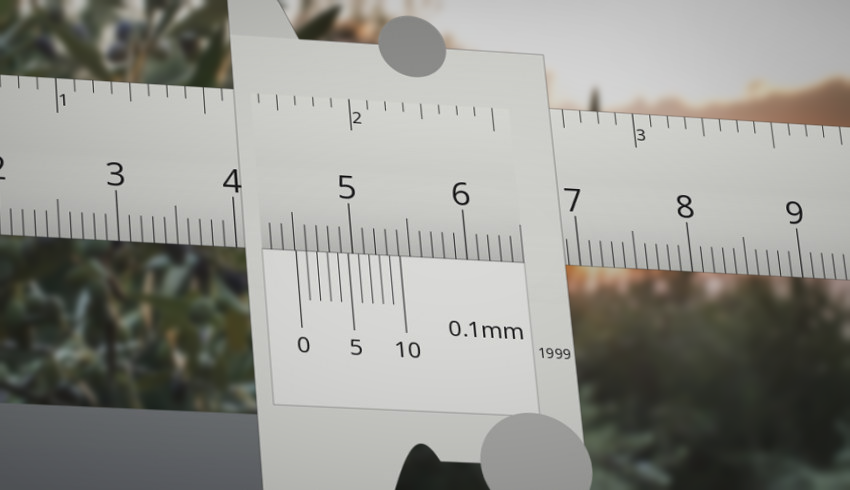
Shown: mm 45.1
